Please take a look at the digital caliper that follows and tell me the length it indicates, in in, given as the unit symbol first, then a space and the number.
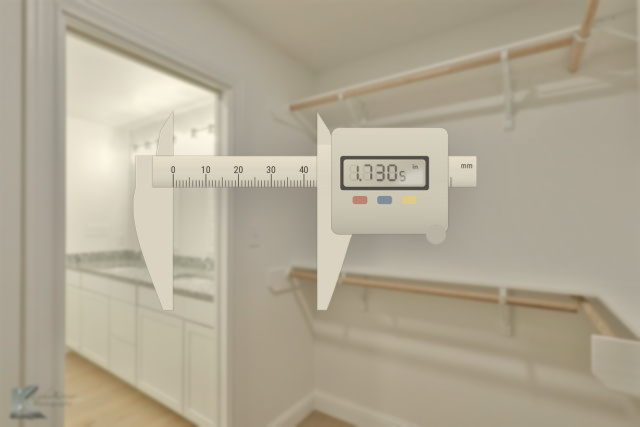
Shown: in 1.7305
